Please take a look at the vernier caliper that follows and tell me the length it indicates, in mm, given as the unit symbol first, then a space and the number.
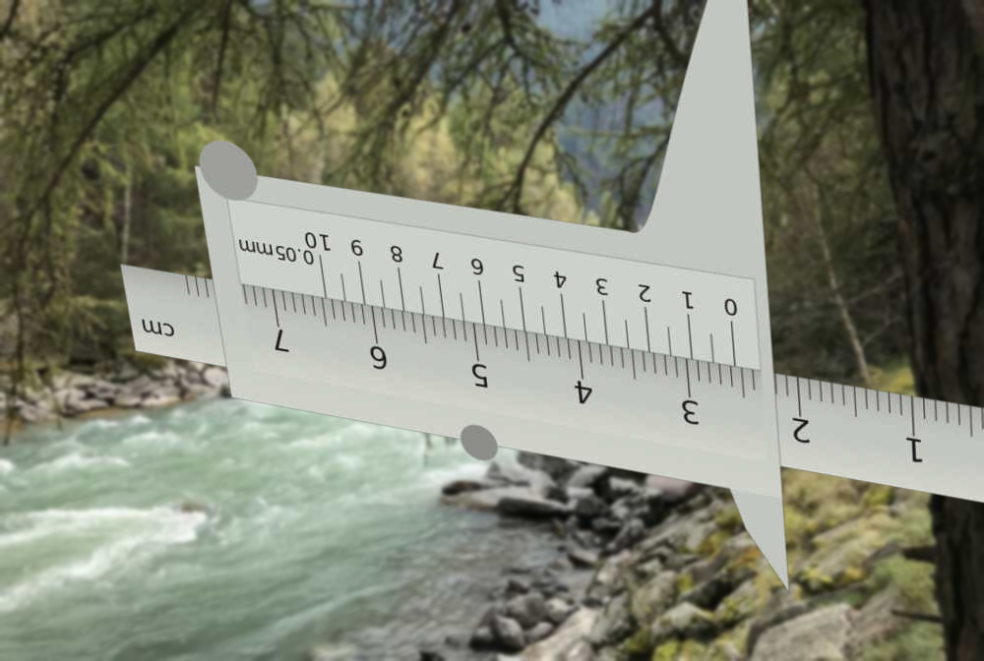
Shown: mm 25.6
